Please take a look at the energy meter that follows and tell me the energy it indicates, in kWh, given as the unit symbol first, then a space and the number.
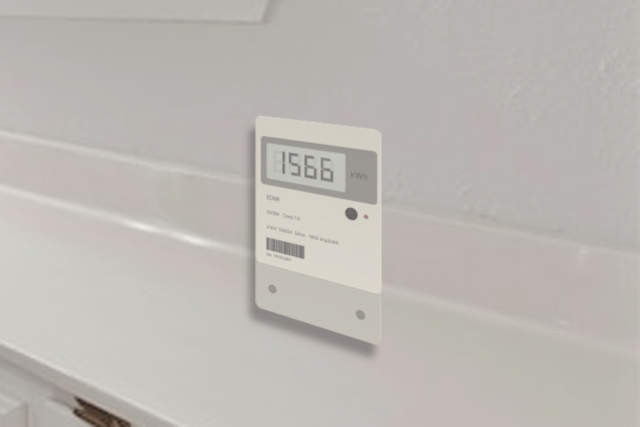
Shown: kWh 1566
